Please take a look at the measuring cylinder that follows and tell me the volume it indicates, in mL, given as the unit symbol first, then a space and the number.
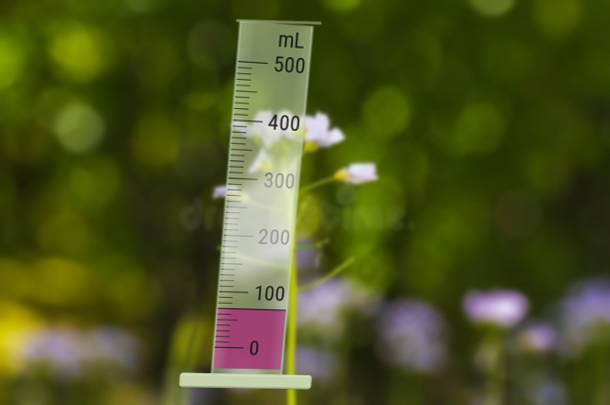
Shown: mL 70
